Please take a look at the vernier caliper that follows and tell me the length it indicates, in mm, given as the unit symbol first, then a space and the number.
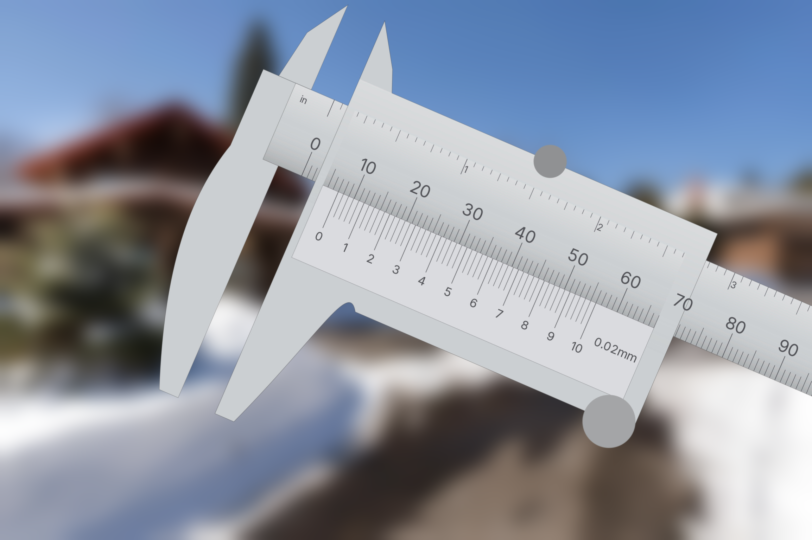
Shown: mm 7.0
